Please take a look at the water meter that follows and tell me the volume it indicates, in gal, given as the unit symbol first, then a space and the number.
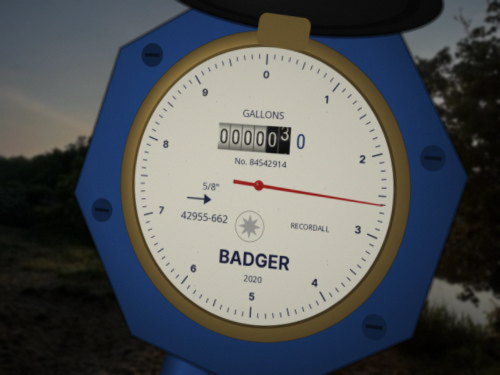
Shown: gal 32.6
